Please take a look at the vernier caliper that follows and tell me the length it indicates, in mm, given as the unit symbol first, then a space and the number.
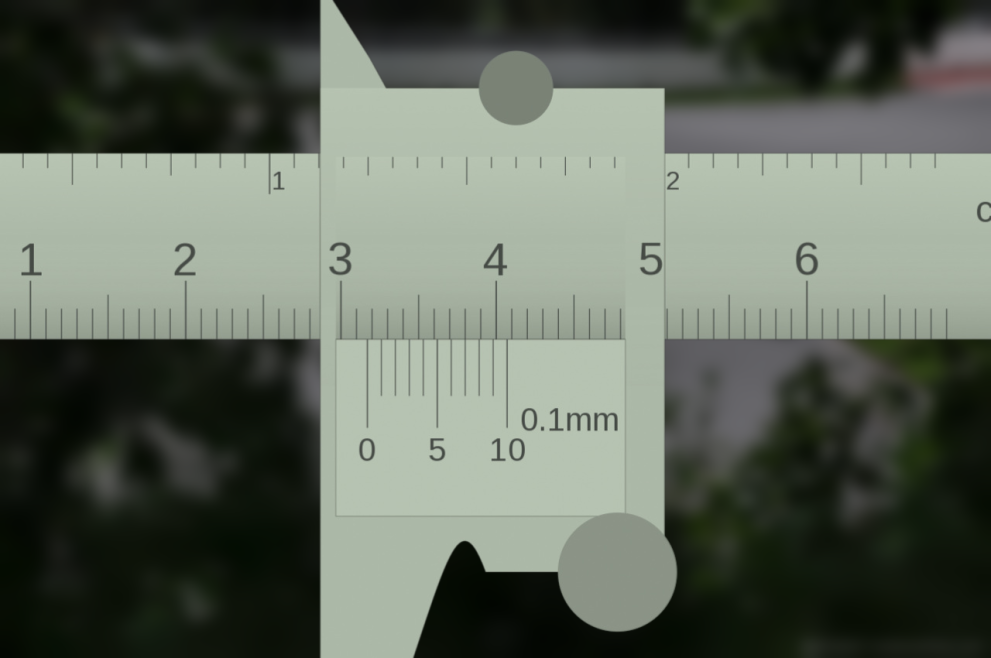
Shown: mm 31.7
